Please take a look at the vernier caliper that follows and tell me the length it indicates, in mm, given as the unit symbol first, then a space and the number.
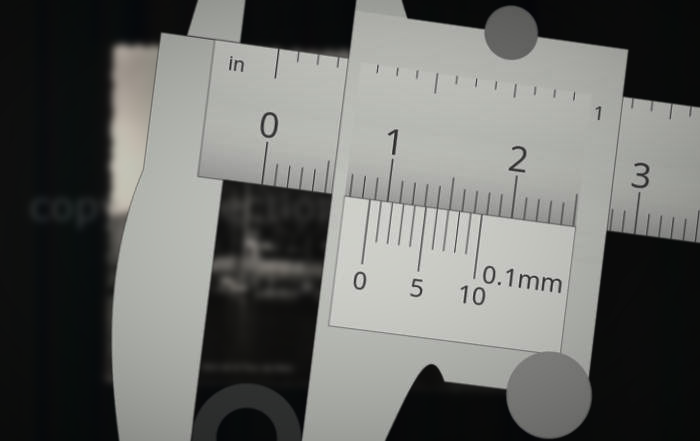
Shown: mm 8.6
